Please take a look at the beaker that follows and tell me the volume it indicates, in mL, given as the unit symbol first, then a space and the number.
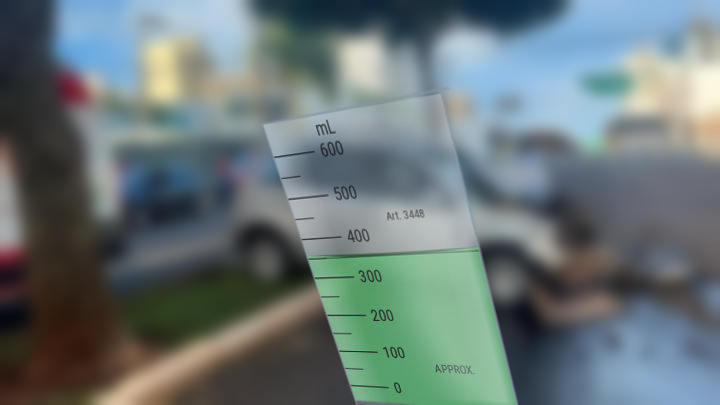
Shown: mL 350
